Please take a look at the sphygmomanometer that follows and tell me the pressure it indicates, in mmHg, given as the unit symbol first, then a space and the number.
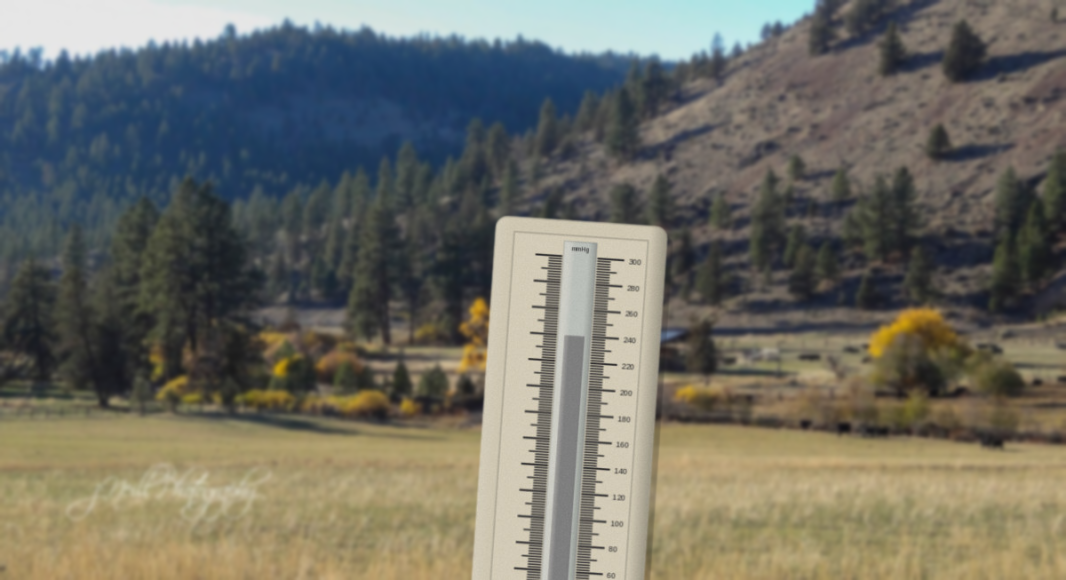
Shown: mmHg 240
